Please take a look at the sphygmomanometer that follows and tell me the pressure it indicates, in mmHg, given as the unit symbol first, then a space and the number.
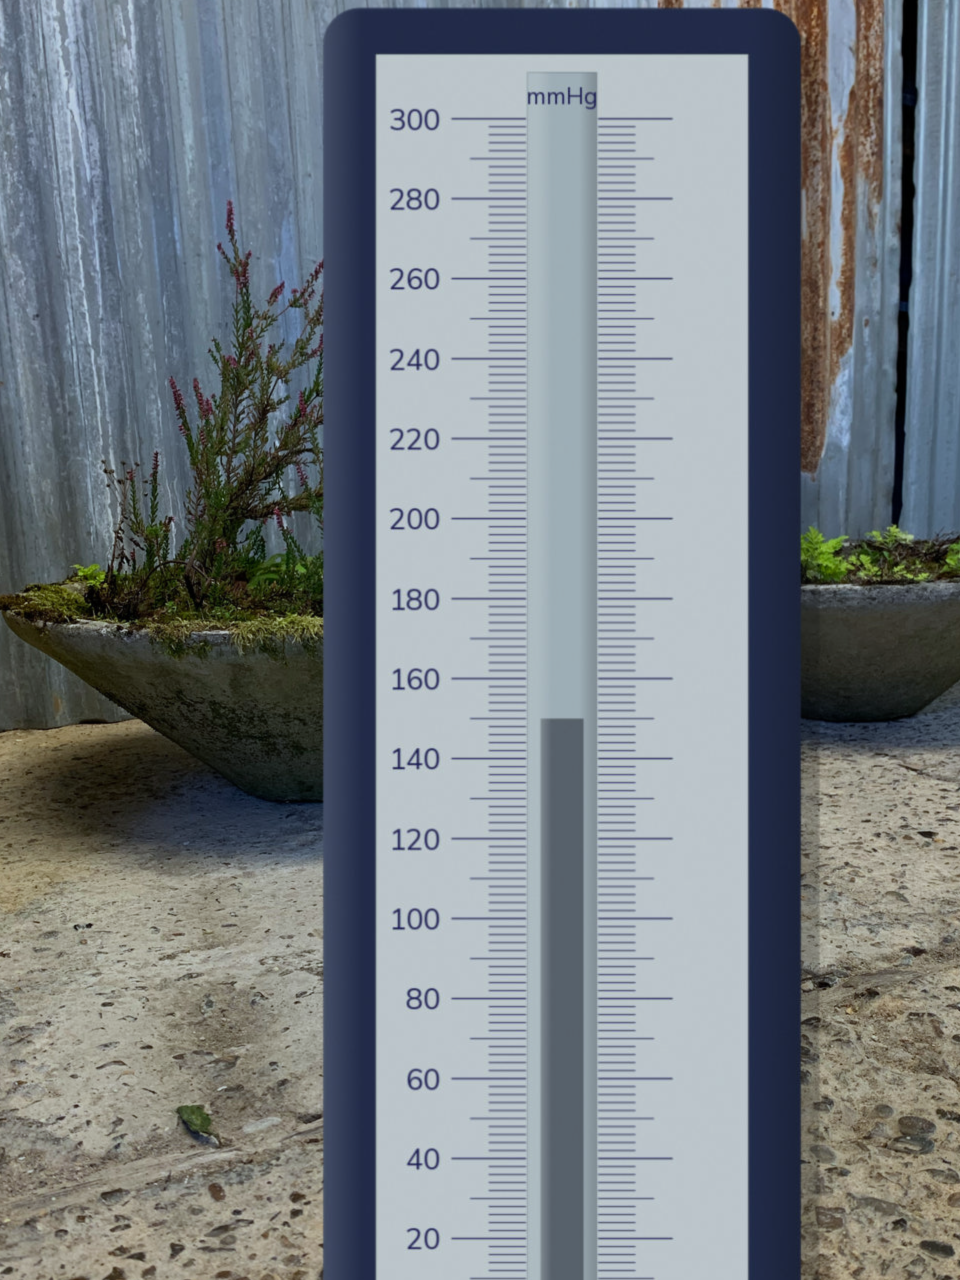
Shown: mmHg 150
